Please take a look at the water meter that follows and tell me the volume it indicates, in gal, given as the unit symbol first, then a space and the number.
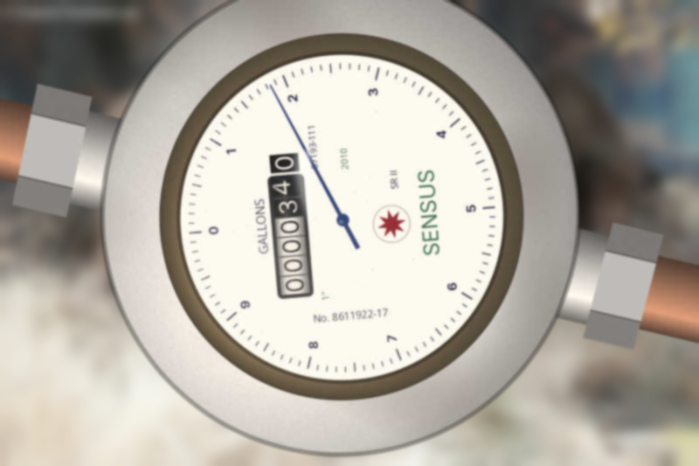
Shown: gal 341.8
